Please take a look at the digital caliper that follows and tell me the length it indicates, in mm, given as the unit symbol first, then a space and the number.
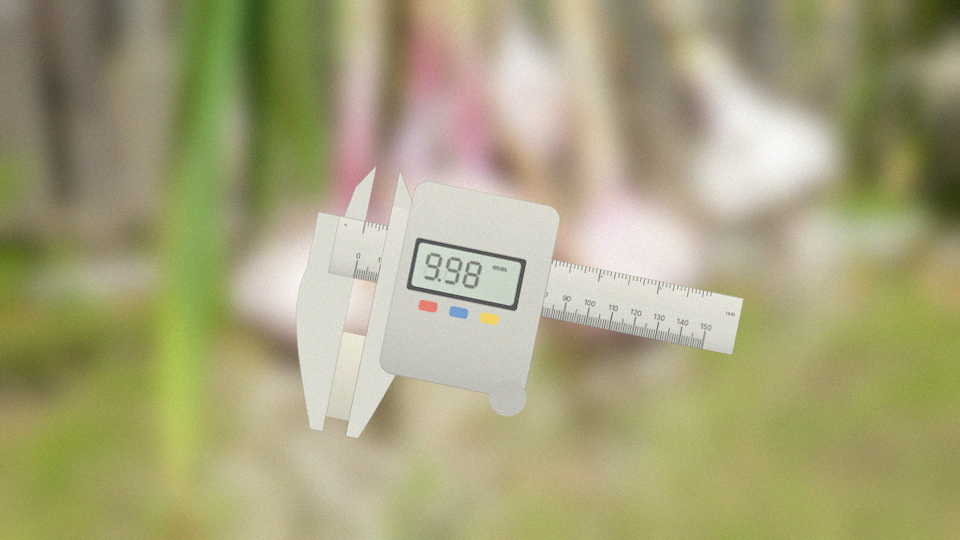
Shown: mm 9.98
